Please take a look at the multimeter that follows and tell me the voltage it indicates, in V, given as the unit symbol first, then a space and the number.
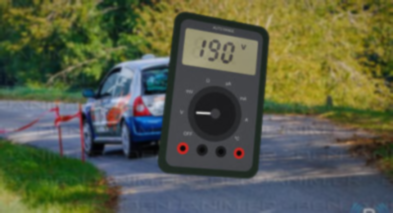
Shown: V 190
